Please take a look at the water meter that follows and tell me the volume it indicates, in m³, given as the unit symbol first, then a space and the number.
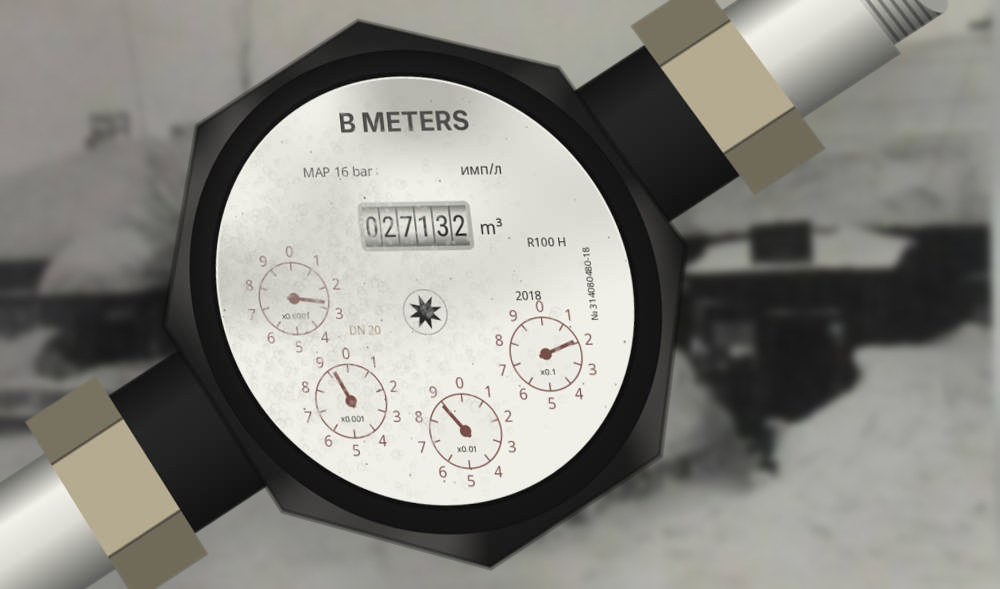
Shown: m³ 27132.1892
